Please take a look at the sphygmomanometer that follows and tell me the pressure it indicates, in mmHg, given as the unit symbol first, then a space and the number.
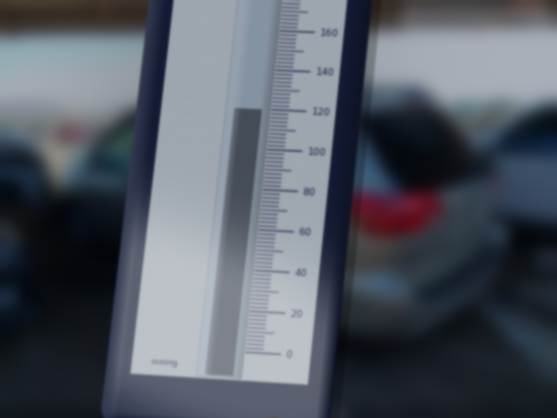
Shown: mmHg 120
